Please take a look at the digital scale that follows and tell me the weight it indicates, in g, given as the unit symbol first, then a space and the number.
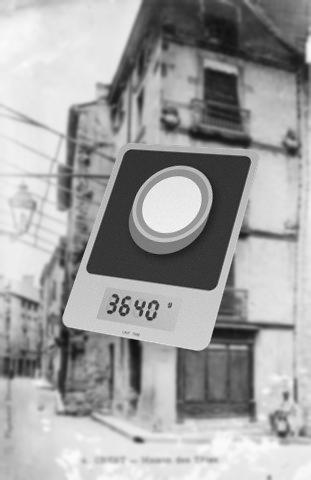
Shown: g 3640
